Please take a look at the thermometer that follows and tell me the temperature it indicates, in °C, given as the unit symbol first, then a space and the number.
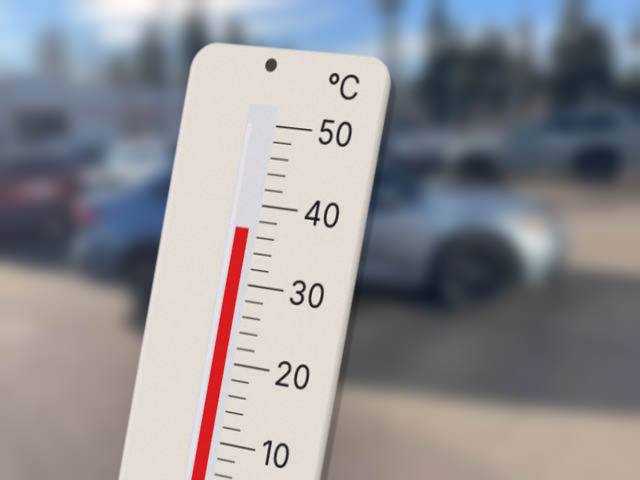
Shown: °C 37
